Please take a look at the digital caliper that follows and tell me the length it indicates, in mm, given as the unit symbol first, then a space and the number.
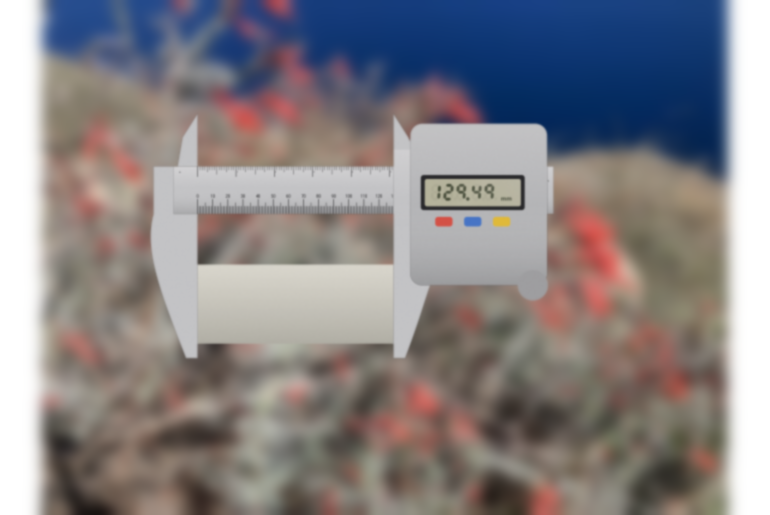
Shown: mm 129.49
